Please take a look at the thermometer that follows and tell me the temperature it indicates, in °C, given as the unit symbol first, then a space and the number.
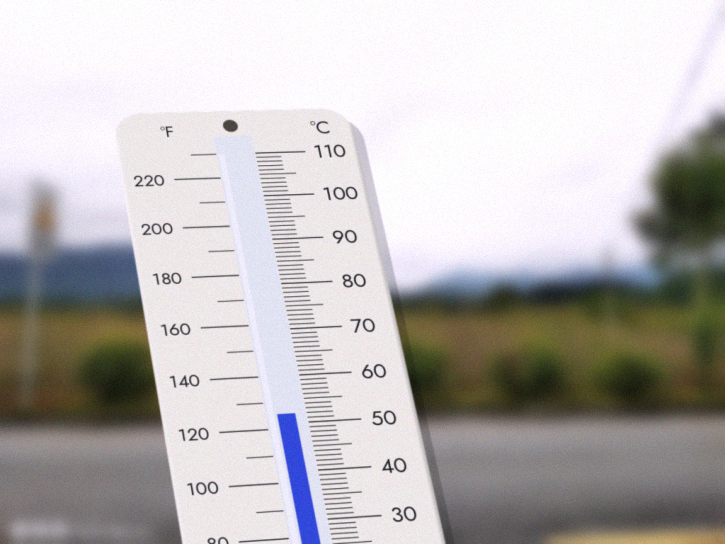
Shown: °C 52
